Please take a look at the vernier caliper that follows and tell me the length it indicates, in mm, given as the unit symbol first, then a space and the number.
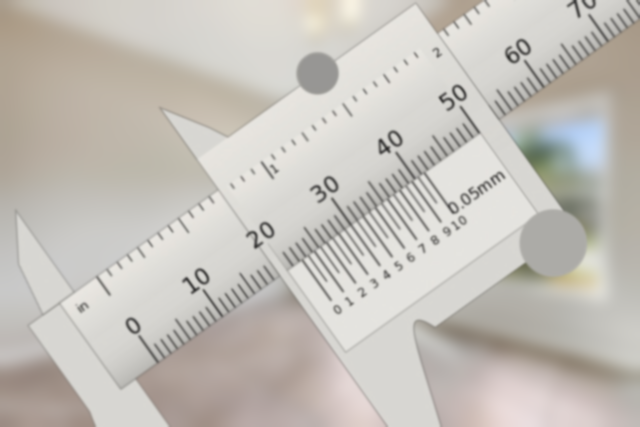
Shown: mm 22.4
